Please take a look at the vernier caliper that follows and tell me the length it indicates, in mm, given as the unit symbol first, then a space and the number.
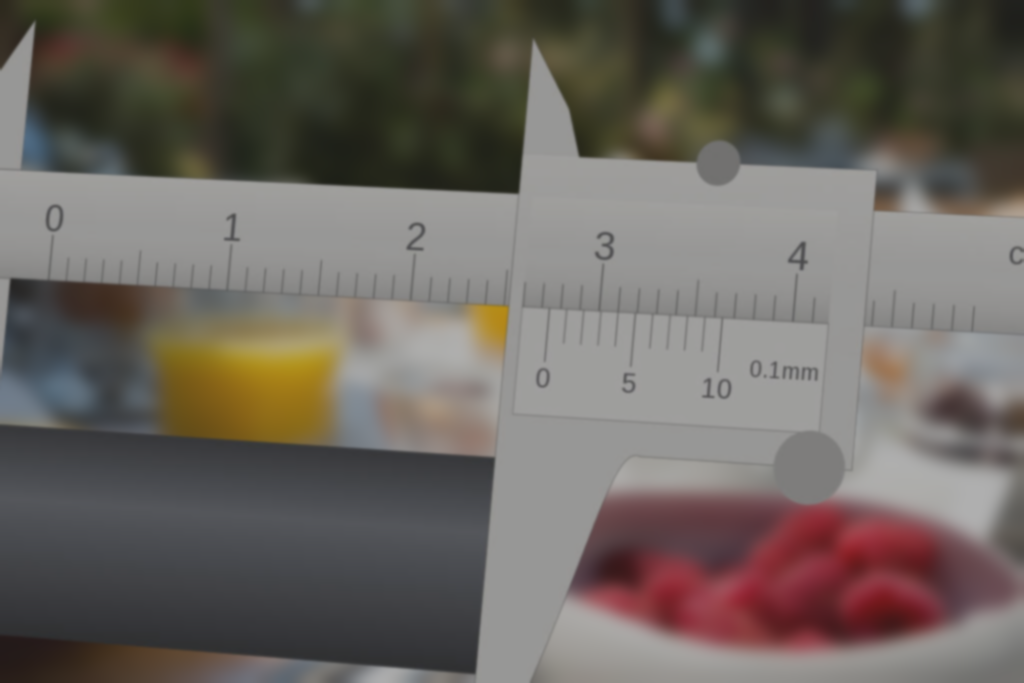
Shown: mm 27.4
